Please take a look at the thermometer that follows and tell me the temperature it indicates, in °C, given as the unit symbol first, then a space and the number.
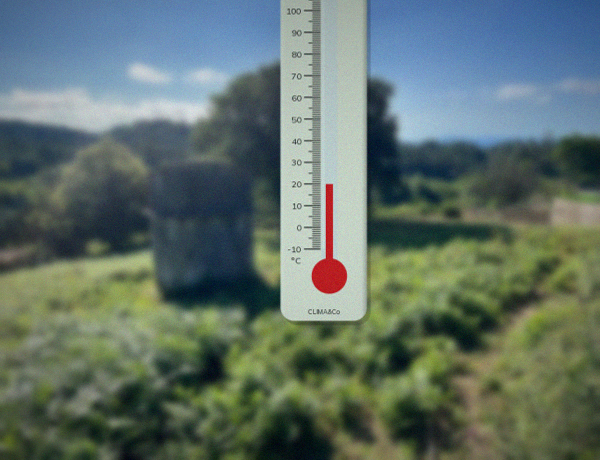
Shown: °C 20
